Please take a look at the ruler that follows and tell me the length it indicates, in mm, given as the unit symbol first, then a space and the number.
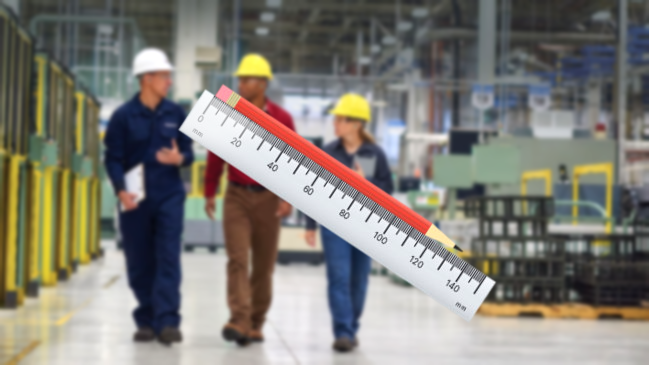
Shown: mm 135
